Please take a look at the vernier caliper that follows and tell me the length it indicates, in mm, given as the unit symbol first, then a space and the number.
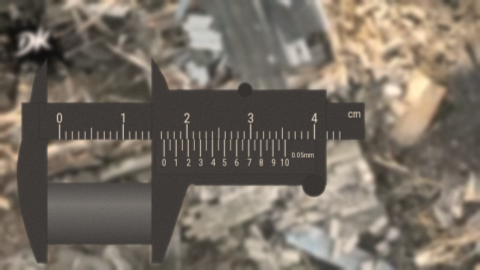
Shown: mm 16.4
